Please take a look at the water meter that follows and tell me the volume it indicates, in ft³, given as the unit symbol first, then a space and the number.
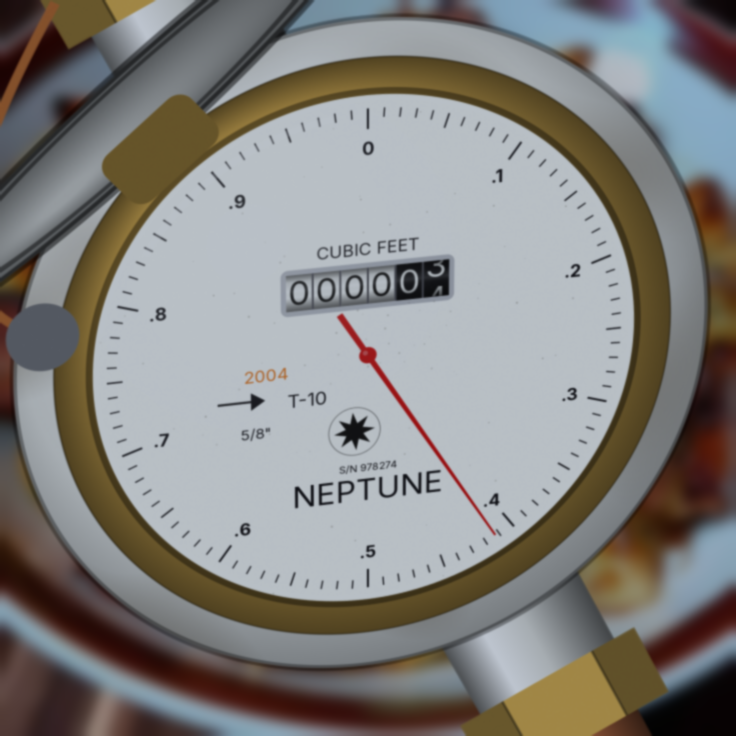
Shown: ft³ 3.41
